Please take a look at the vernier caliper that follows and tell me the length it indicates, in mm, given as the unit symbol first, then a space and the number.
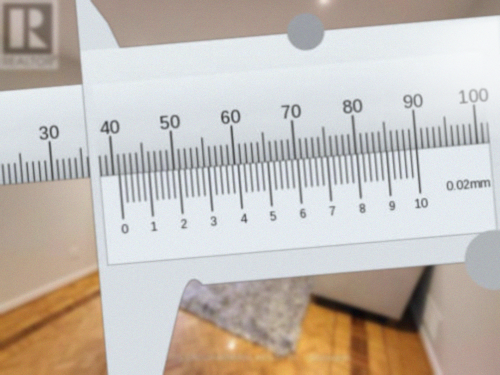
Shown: mm 41.0
